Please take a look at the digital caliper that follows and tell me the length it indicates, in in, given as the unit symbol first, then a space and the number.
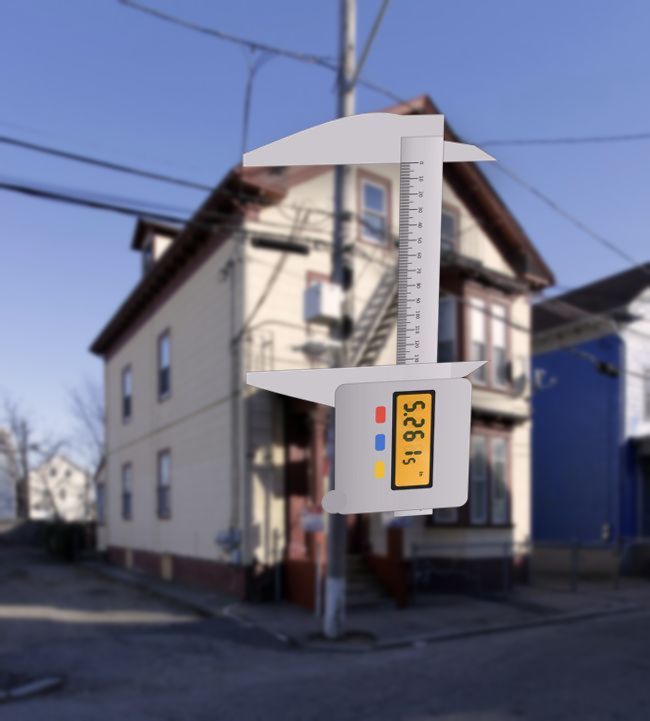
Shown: in 5.2615
